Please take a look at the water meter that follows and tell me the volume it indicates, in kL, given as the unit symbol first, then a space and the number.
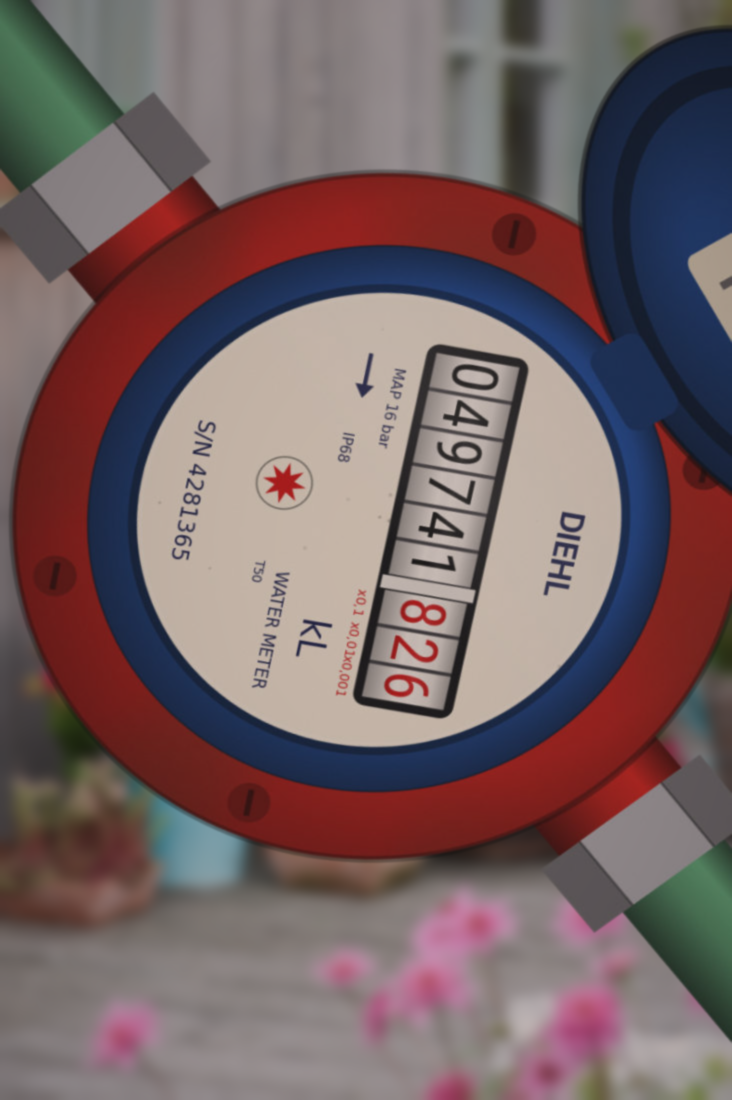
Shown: kL 49741.826
